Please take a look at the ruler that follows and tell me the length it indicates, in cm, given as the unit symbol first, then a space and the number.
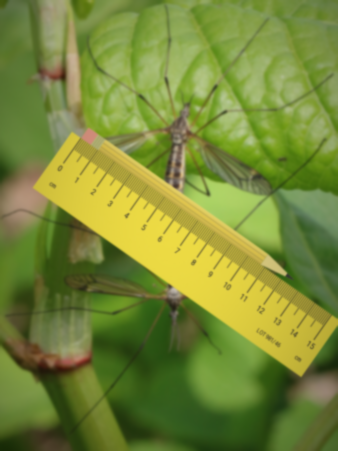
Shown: cm 12.5
